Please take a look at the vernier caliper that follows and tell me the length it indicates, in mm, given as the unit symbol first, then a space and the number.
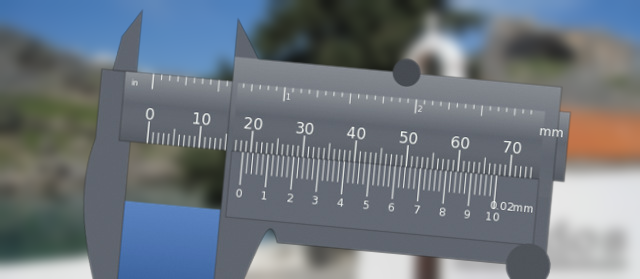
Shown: mm 18.5
